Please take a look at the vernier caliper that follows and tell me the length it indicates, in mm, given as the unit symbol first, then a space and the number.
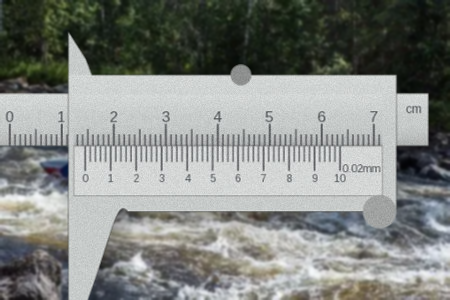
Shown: mm 14.5
